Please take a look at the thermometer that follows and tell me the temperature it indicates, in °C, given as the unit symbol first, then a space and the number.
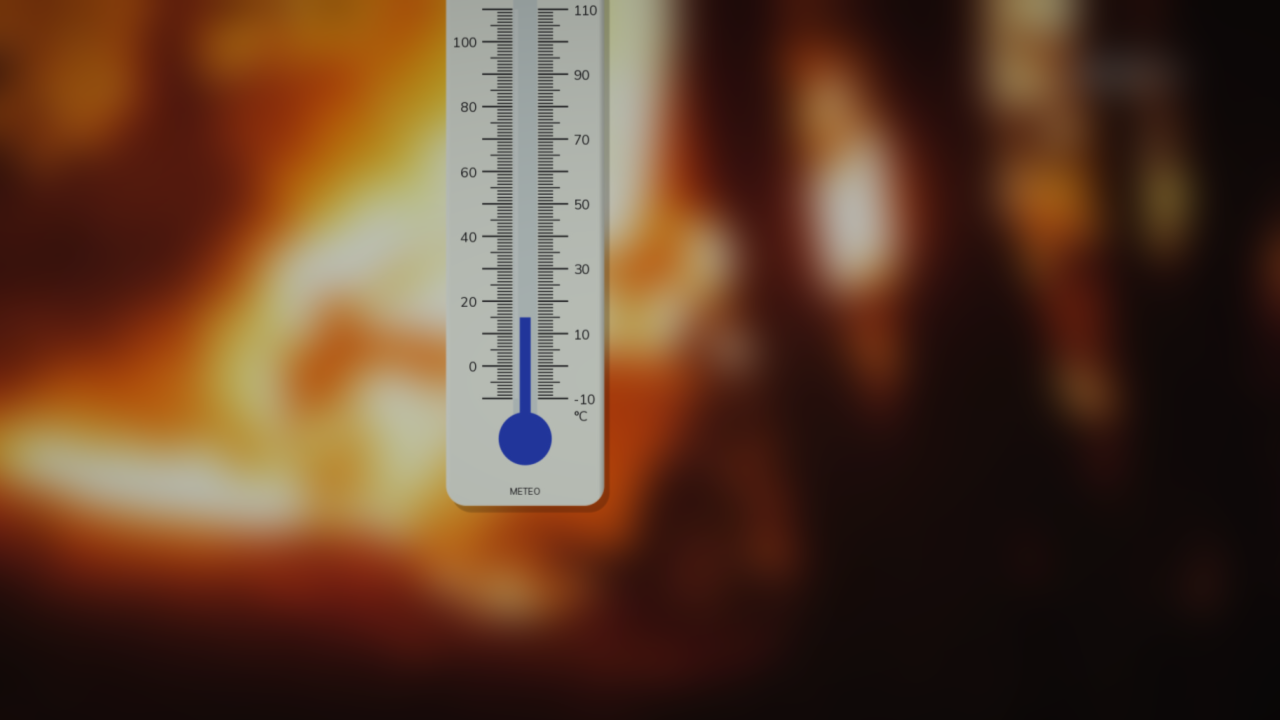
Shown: °C 15
